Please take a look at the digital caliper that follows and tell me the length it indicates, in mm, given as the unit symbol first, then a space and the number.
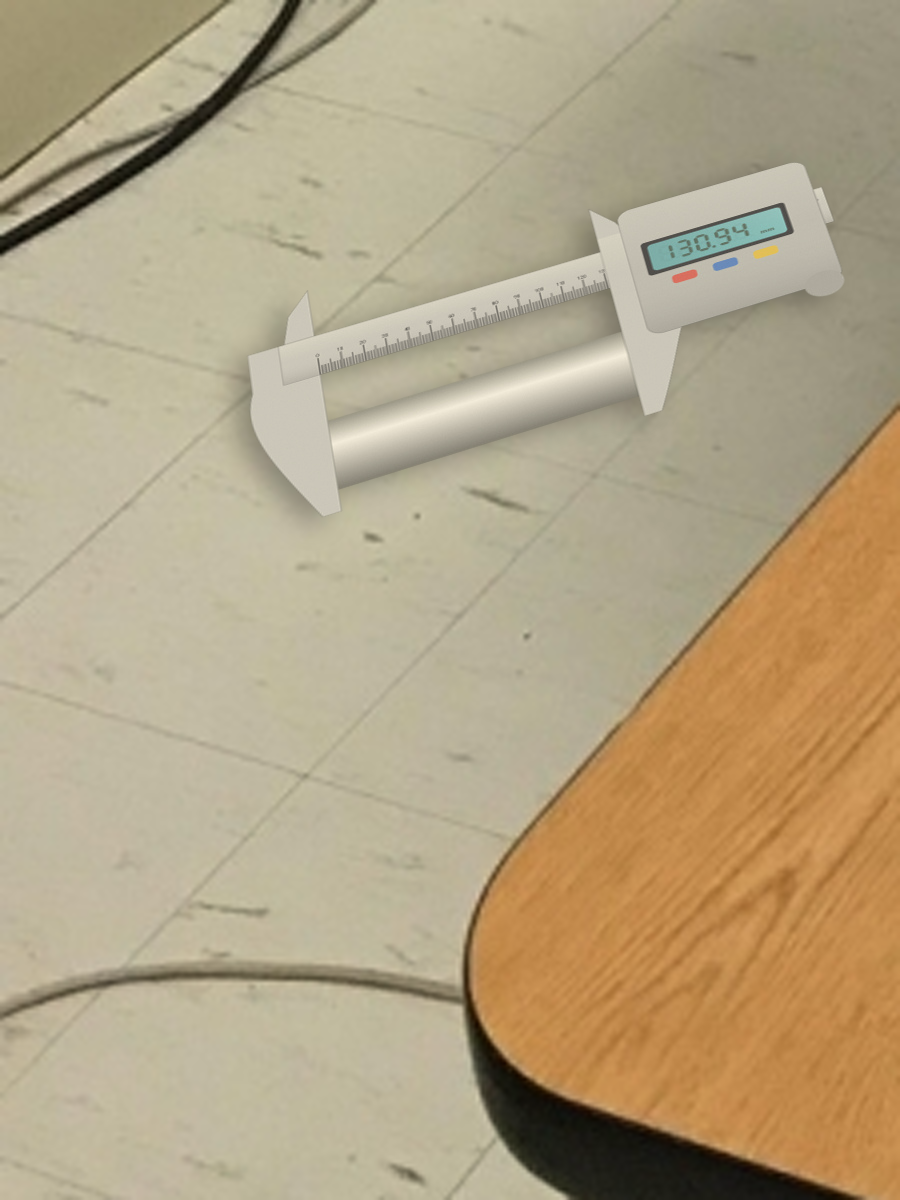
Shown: mm 130.94
